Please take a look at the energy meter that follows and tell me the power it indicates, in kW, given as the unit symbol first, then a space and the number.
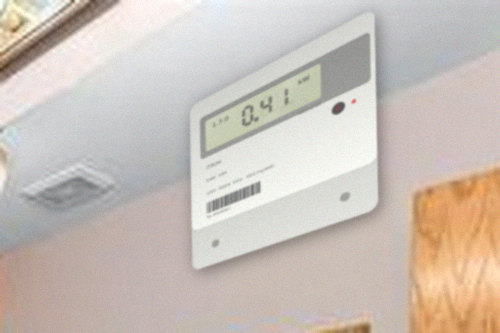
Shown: kW 0.41
